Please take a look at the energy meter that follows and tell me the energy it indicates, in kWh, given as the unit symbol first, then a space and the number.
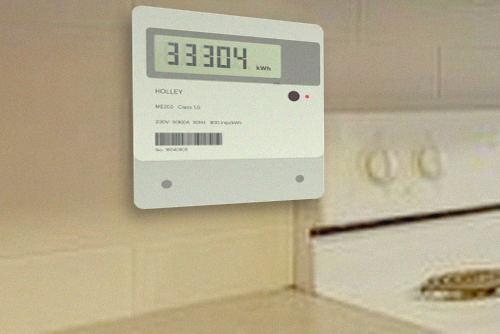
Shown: kWh 33304
